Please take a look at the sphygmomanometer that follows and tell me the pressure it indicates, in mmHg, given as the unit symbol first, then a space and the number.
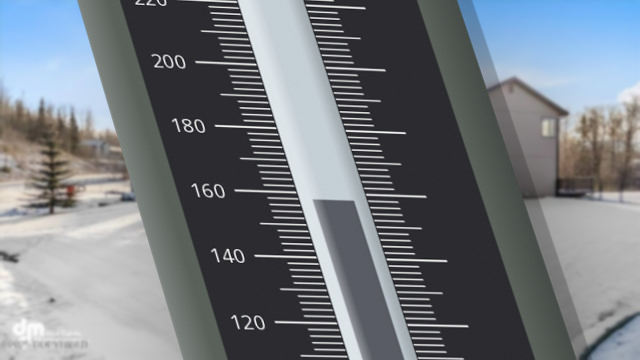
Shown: mmHg 158
